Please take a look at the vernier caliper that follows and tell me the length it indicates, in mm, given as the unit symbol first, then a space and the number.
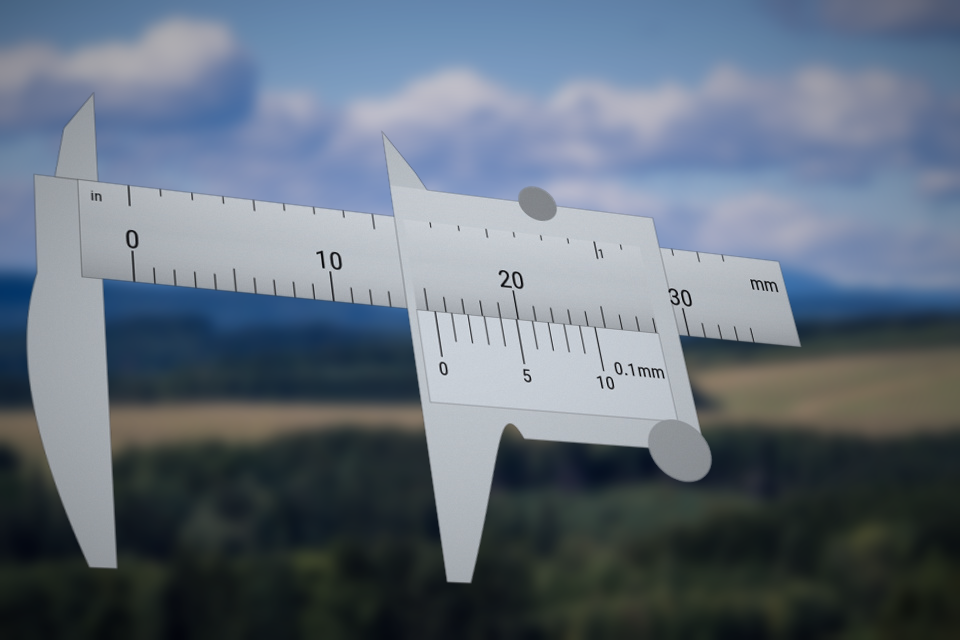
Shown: mm 15.4
